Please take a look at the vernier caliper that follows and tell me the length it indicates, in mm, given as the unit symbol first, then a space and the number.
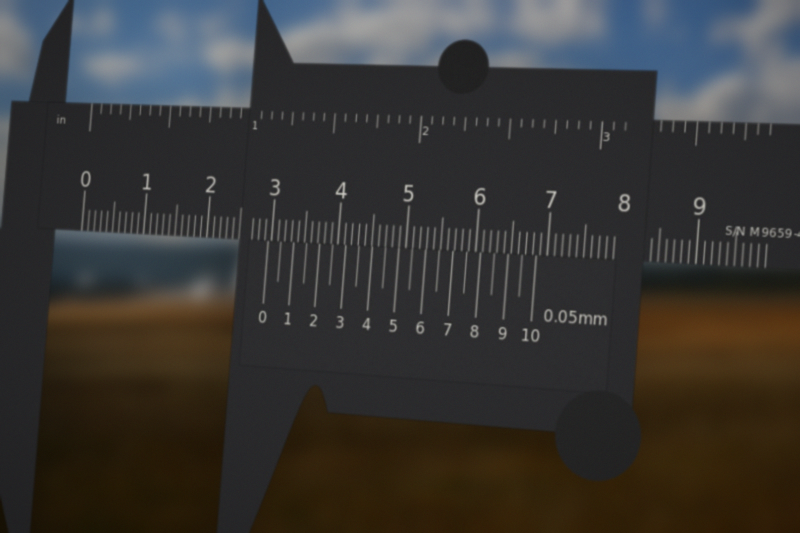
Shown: mm 29.5
